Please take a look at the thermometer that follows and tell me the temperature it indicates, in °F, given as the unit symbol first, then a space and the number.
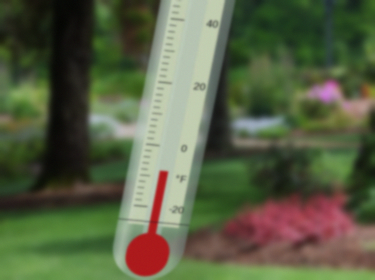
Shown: °F -8
